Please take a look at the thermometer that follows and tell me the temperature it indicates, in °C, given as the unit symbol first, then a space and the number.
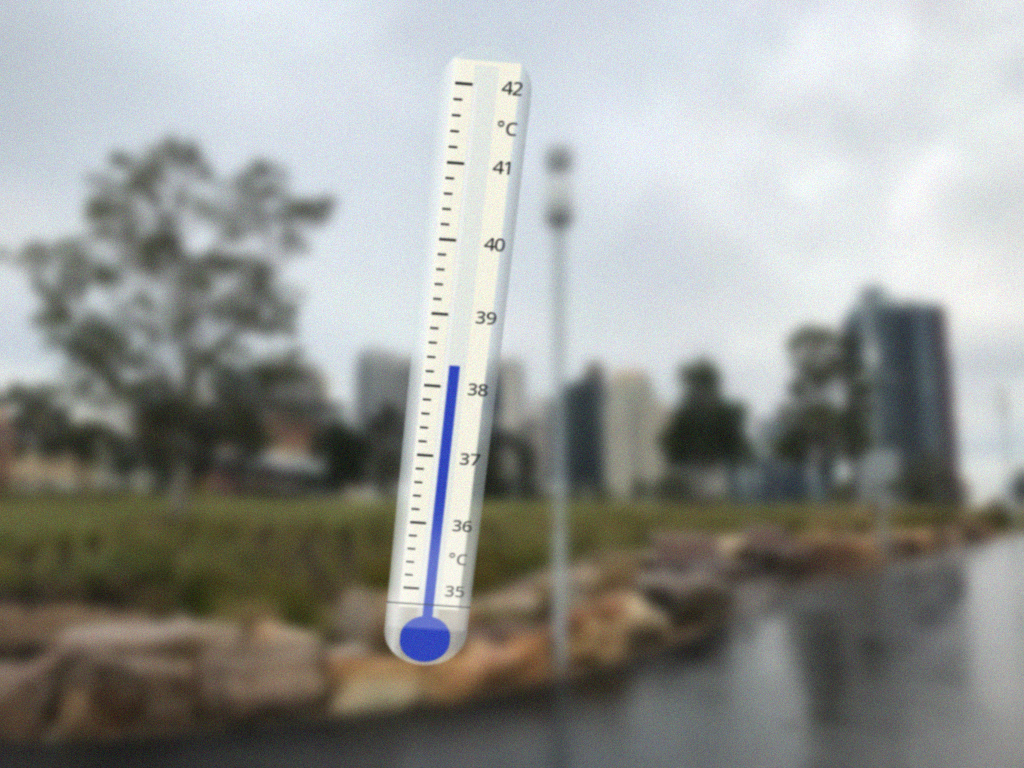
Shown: °C 38.3
